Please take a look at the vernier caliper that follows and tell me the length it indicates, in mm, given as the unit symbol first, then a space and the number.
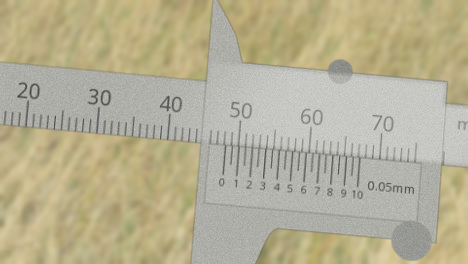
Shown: mm 48.2
